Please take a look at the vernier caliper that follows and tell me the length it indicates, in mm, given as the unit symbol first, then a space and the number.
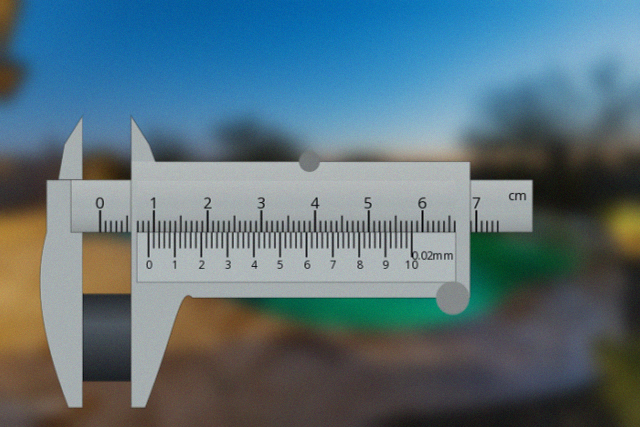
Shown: mm 9.0
